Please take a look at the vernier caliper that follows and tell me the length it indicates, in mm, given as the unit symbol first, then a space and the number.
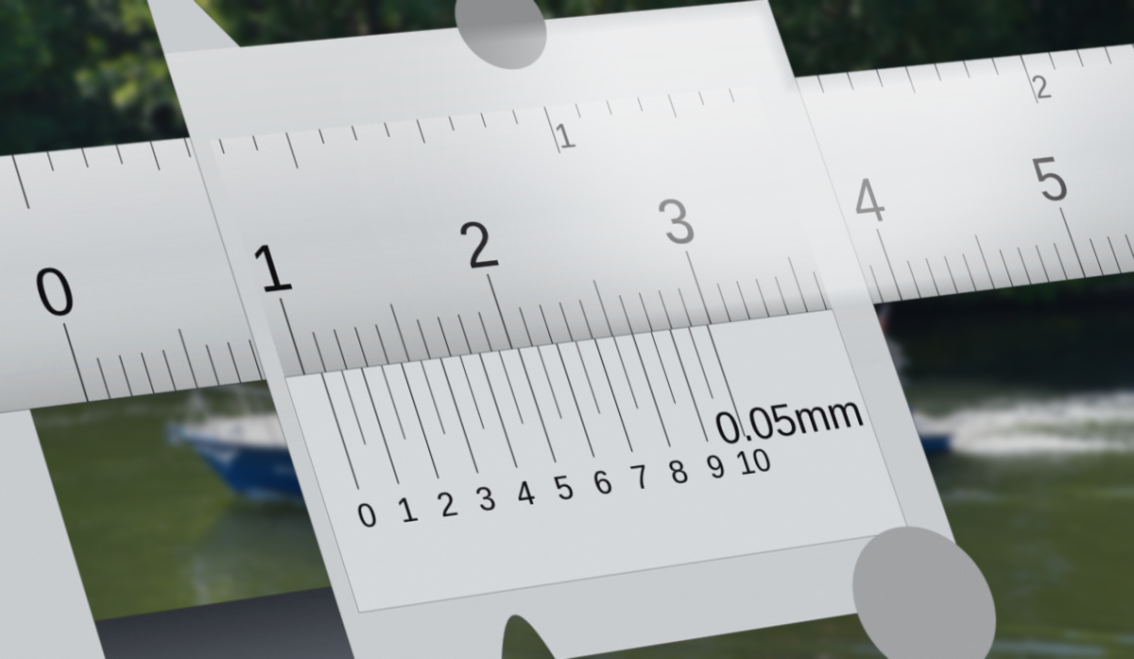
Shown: mm 10.8
